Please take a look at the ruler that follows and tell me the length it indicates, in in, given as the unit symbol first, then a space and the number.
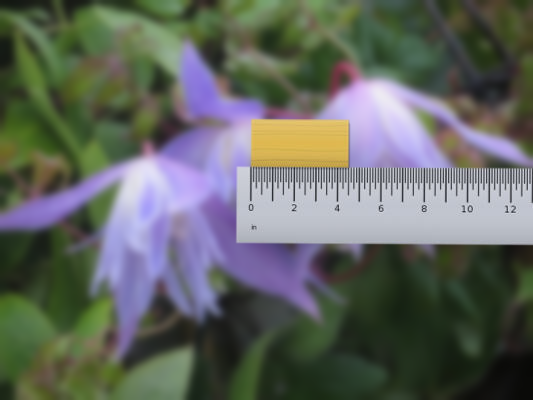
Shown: in 4.5
